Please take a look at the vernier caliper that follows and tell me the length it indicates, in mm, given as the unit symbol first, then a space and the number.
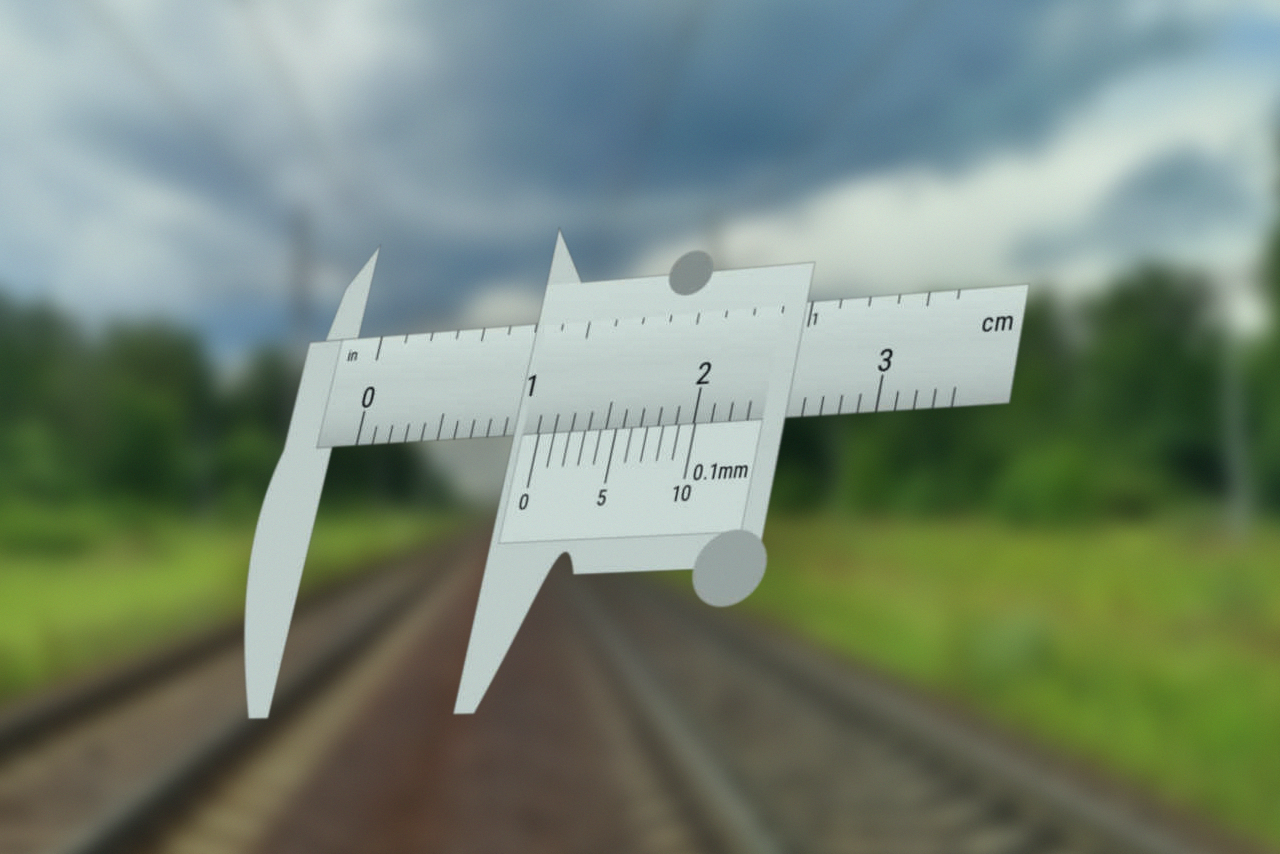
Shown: mm 11.1
